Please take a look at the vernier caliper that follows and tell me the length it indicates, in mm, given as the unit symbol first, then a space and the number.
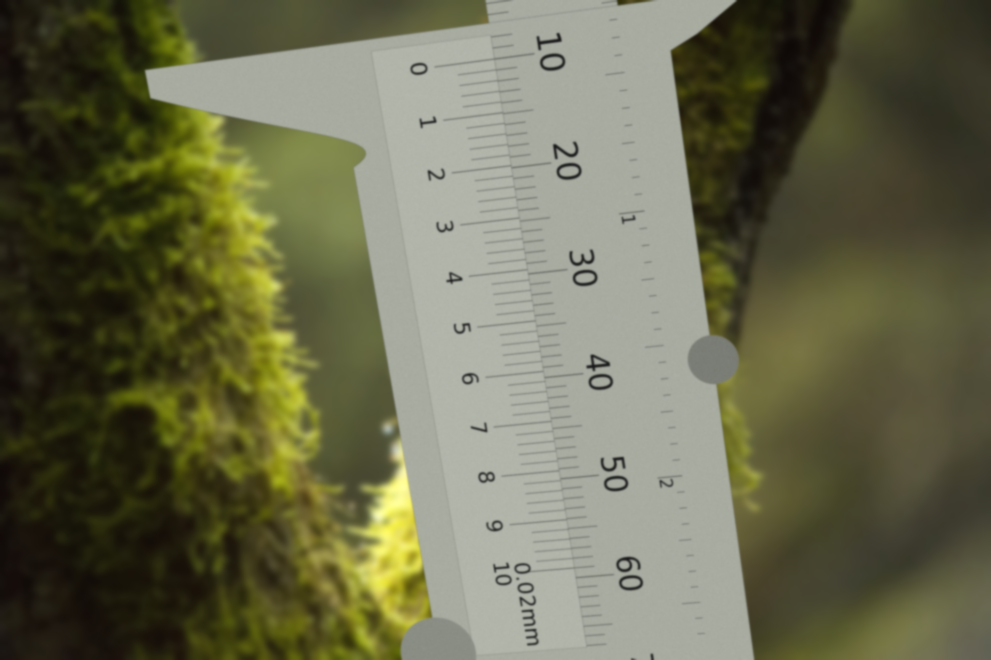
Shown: mm 10.0
